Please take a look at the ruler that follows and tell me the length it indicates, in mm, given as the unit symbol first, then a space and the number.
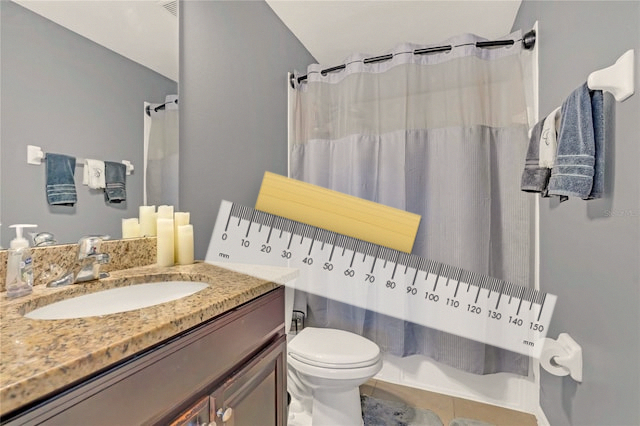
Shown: mm 75
